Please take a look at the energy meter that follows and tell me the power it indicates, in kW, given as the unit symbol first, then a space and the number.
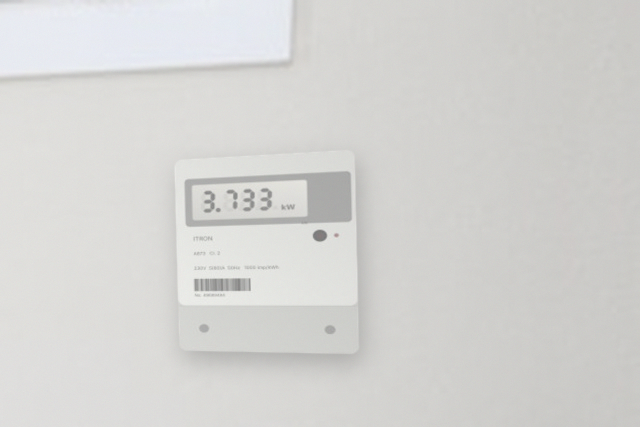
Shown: kW 3.733
